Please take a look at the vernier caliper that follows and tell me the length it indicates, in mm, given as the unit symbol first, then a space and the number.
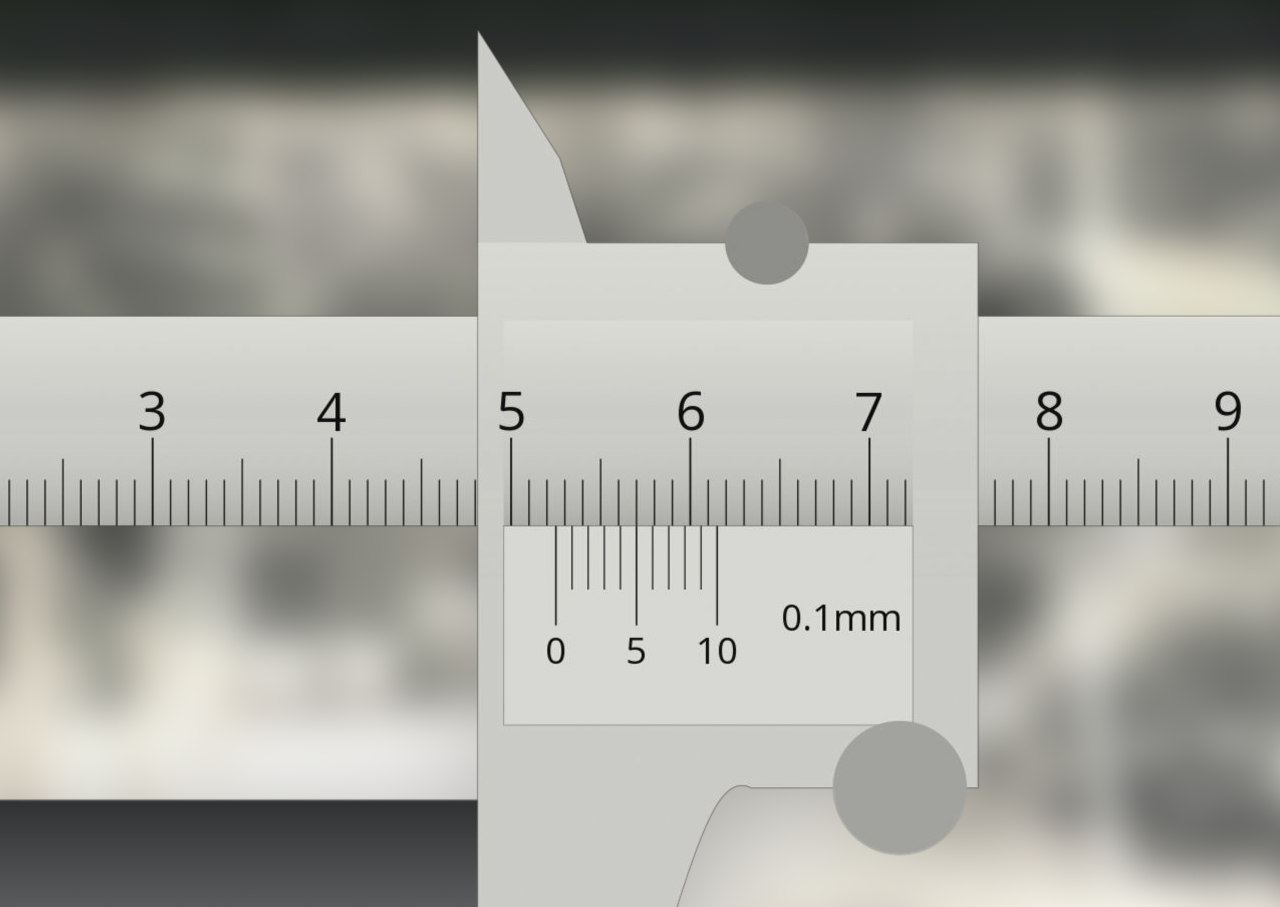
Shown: mm 52.5
